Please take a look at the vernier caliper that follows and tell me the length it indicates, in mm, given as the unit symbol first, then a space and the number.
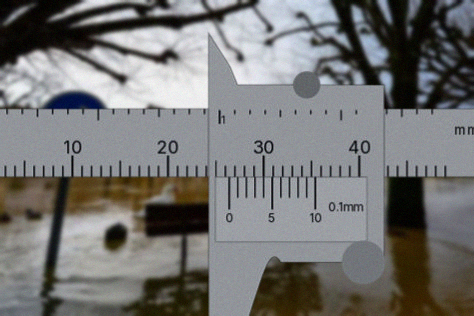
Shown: mm 26.4
